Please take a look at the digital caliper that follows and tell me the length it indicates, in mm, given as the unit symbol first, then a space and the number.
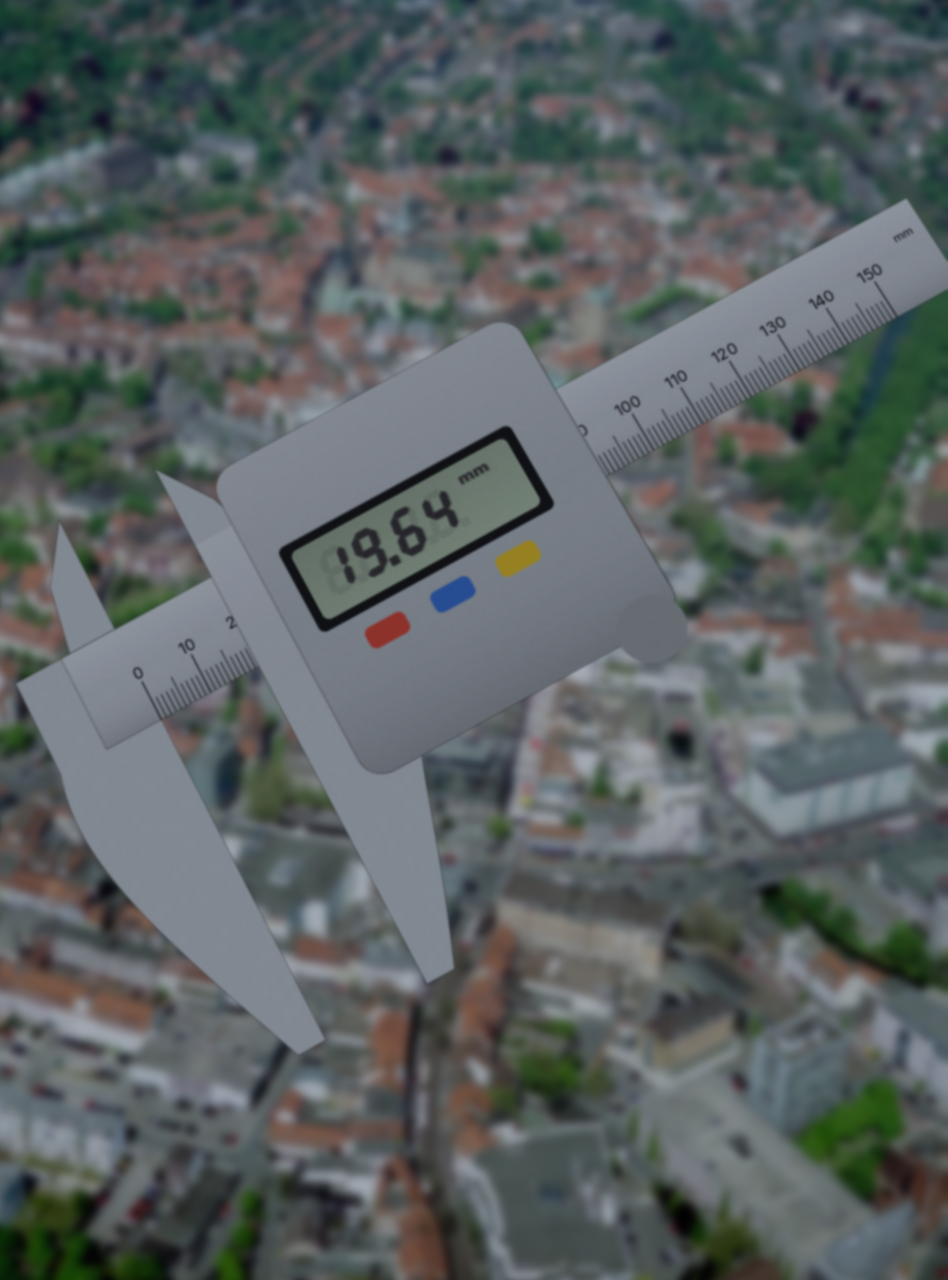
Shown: mm 19.64
